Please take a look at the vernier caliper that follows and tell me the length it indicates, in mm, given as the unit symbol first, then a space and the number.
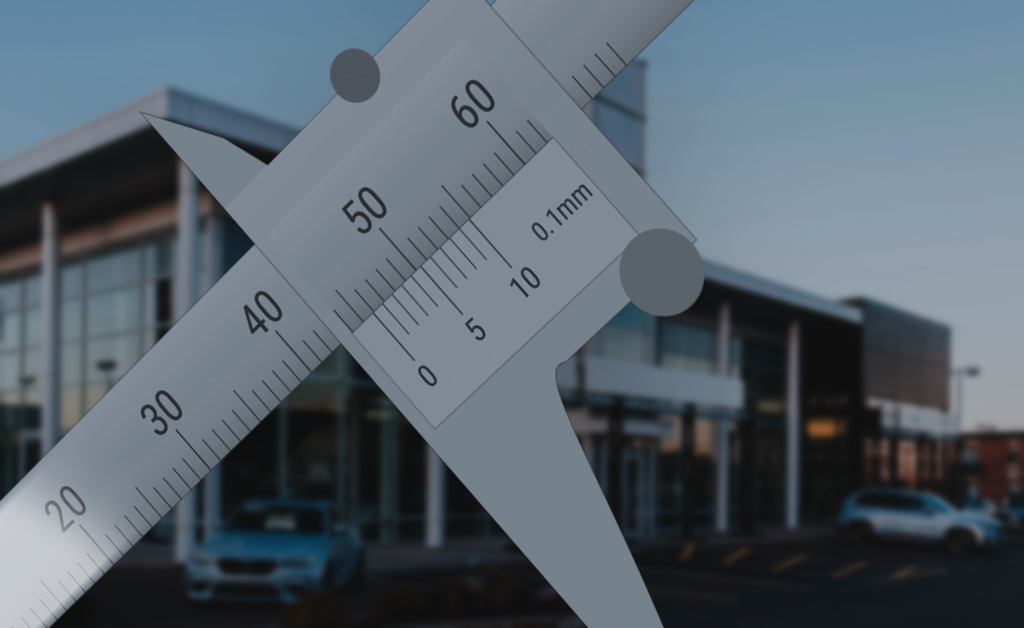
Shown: mm 45.9
